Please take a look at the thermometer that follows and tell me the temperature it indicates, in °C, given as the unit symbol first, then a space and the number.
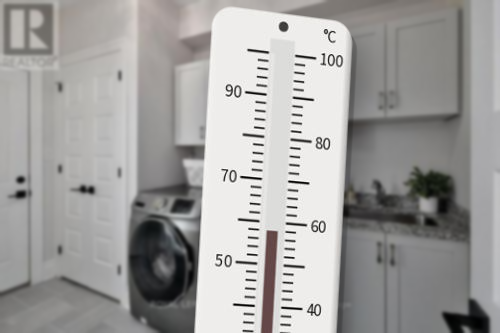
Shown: °C 58
